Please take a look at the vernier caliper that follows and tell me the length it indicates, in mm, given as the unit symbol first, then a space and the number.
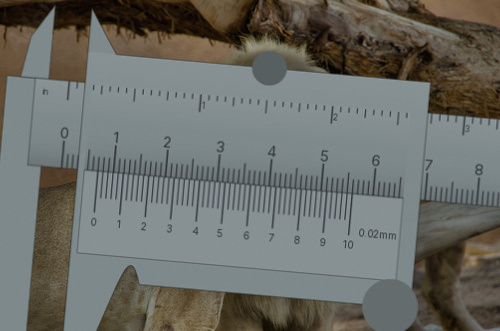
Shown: mm 7.0
